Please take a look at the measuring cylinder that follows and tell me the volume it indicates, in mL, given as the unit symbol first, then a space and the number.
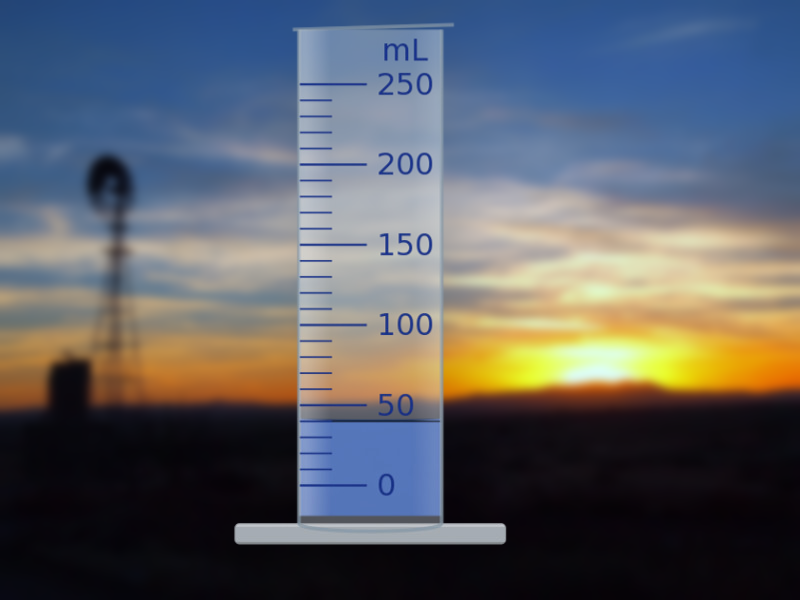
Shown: mL 40
